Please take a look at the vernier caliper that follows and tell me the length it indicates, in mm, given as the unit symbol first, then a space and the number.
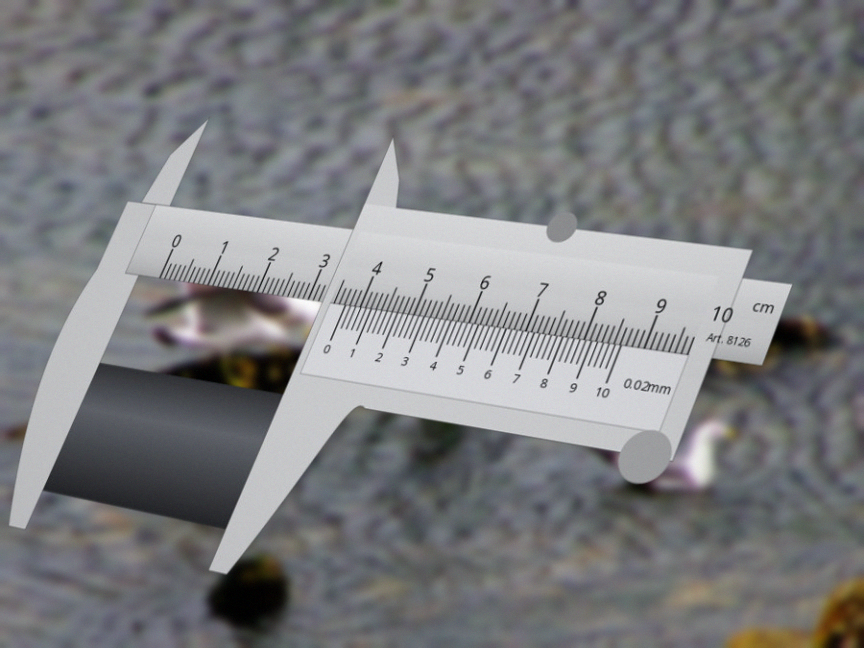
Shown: mm 37.2
